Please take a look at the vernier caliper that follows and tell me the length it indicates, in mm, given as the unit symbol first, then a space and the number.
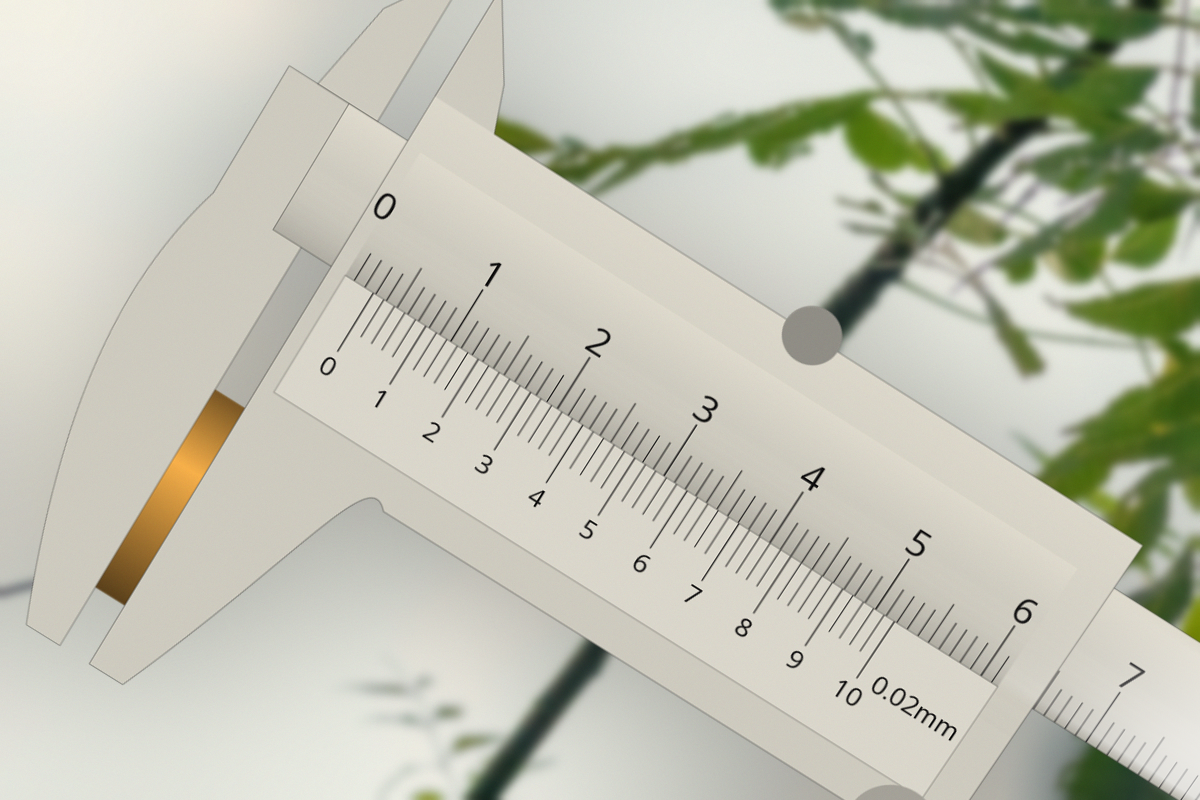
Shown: mm 2.8
